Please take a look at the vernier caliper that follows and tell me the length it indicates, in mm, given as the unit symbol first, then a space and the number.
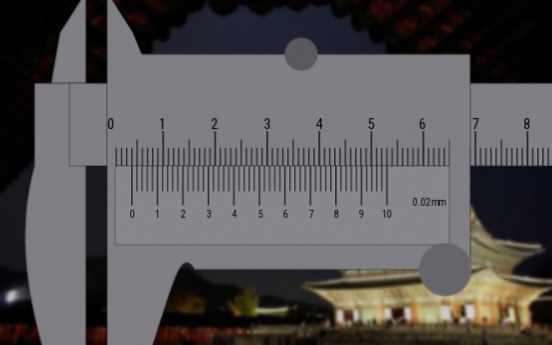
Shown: mm 4.0
